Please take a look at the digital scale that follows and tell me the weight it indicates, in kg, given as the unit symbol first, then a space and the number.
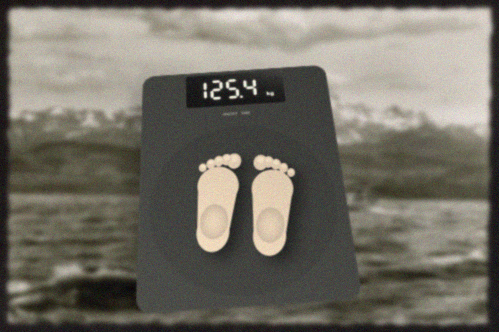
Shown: kg 125.4
